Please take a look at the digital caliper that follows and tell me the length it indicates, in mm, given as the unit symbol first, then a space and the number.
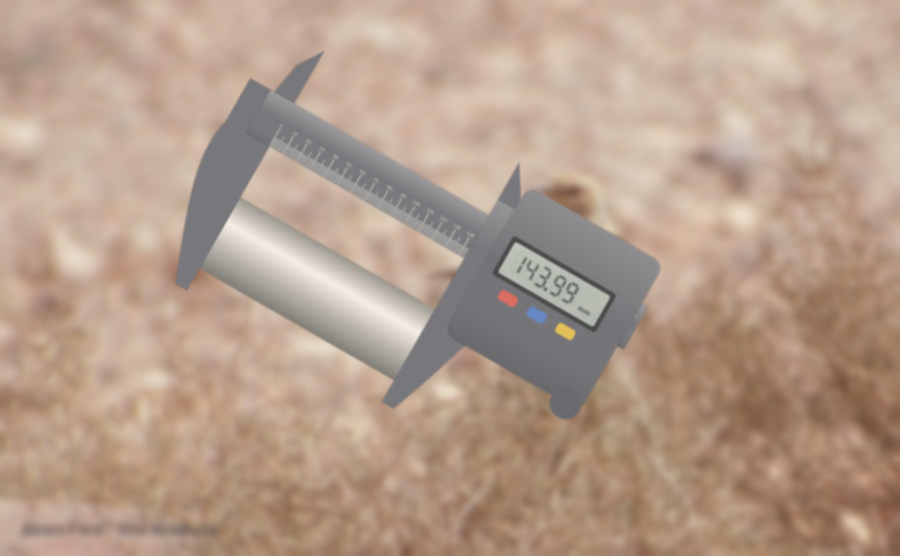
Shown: mm 143.99
